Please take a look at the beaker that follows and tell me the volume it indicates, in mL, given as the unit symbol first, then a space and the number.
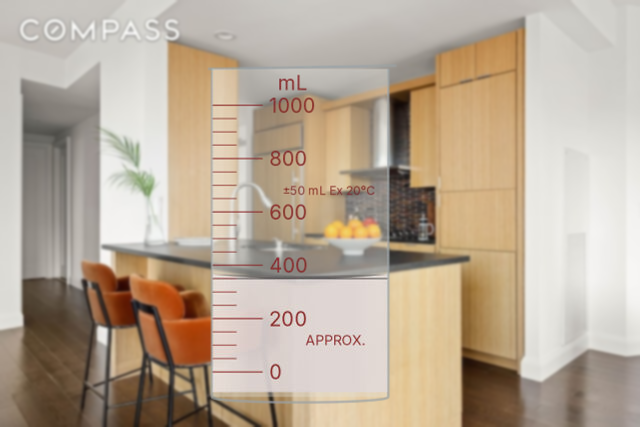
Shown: mL 350
